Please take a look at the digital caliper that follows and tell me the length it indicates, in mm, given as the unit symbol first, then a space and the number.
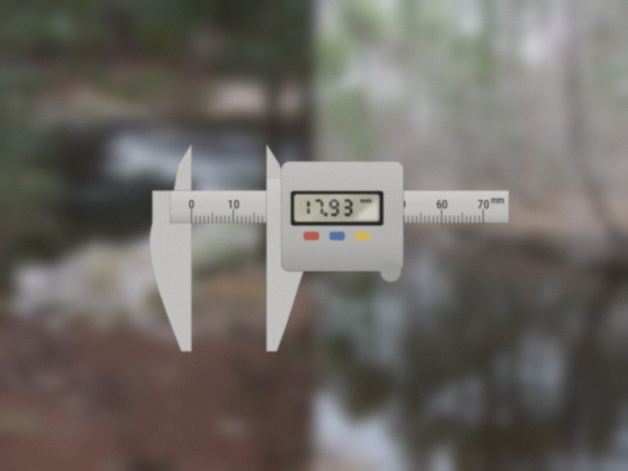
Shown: mm 17.93
